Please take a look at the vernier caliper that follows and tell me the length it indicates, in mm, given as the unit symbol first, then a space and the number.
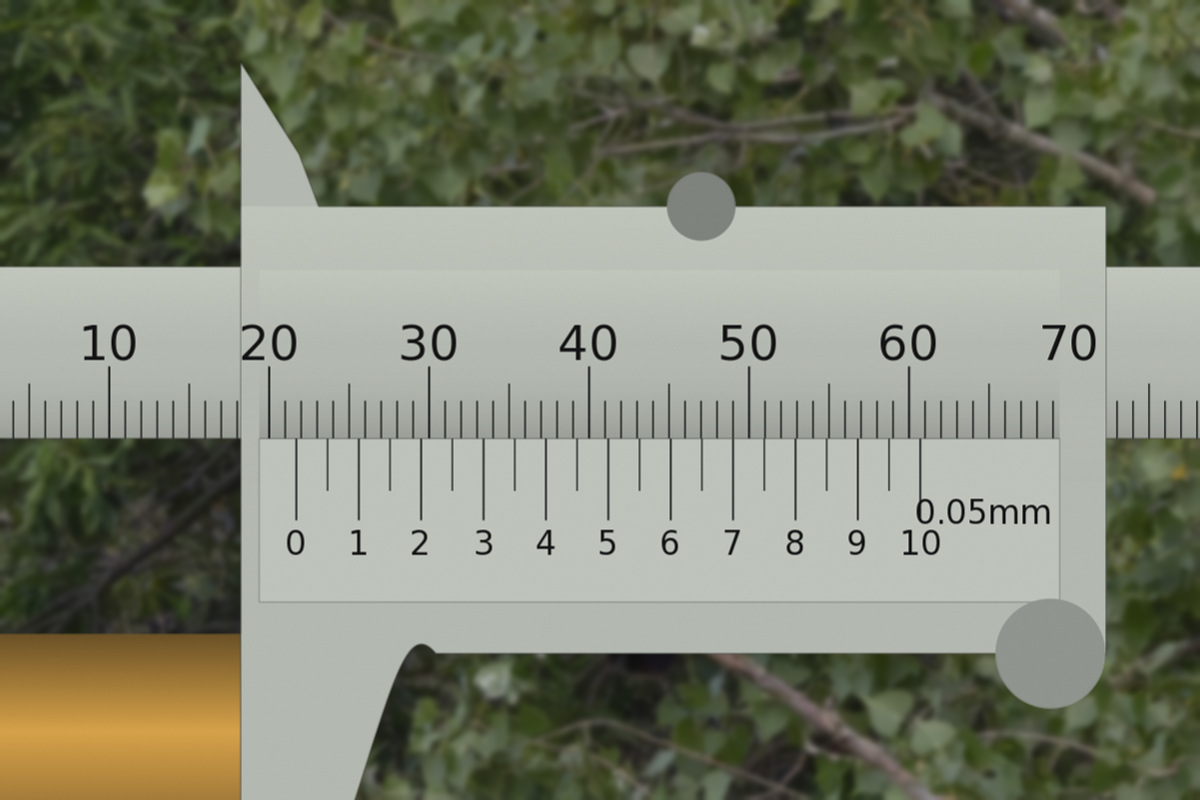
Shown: mm 21.7
